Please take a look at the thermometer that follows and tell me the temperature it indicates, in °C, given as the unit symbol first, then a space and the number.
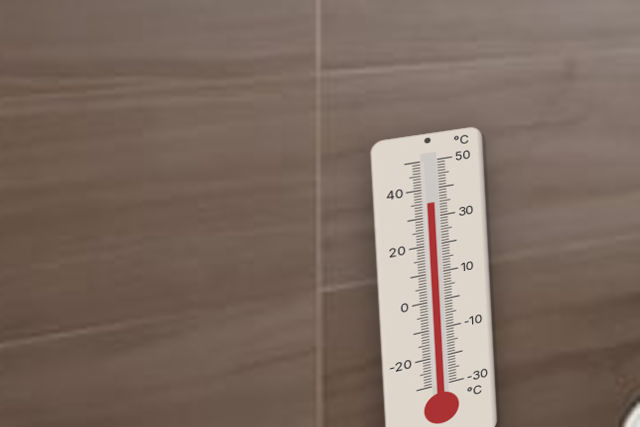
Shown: °C 35
